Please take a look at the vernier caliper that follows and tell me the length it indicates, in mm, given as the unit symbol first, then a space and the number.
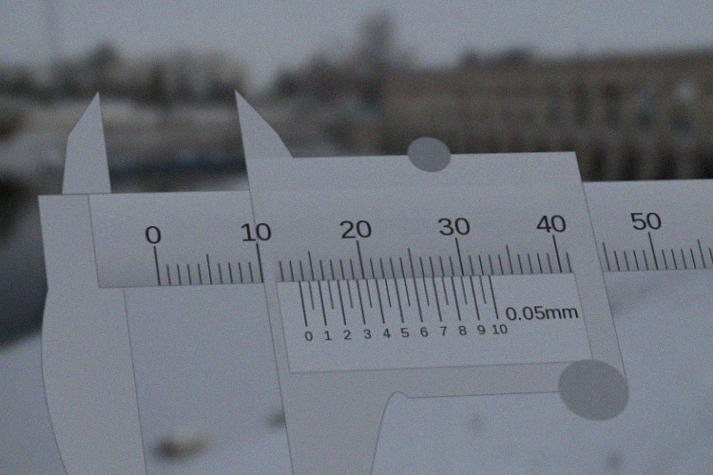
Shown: mm 13.6
